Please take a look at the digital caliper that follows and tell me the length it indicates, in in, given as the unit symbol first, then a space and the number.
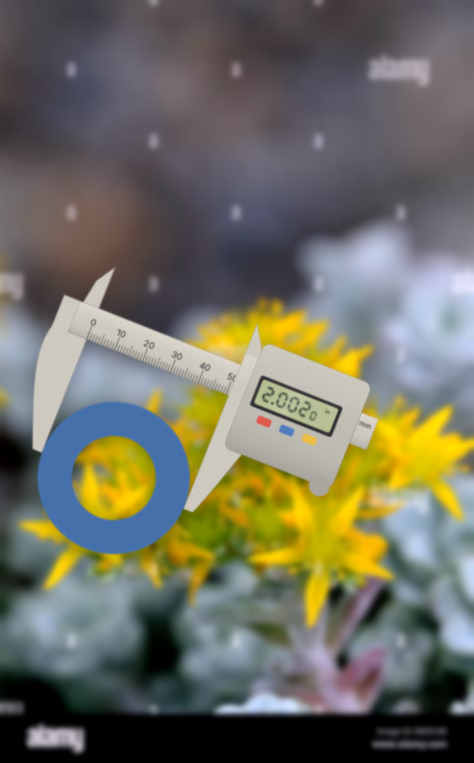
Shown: in 2.0020
